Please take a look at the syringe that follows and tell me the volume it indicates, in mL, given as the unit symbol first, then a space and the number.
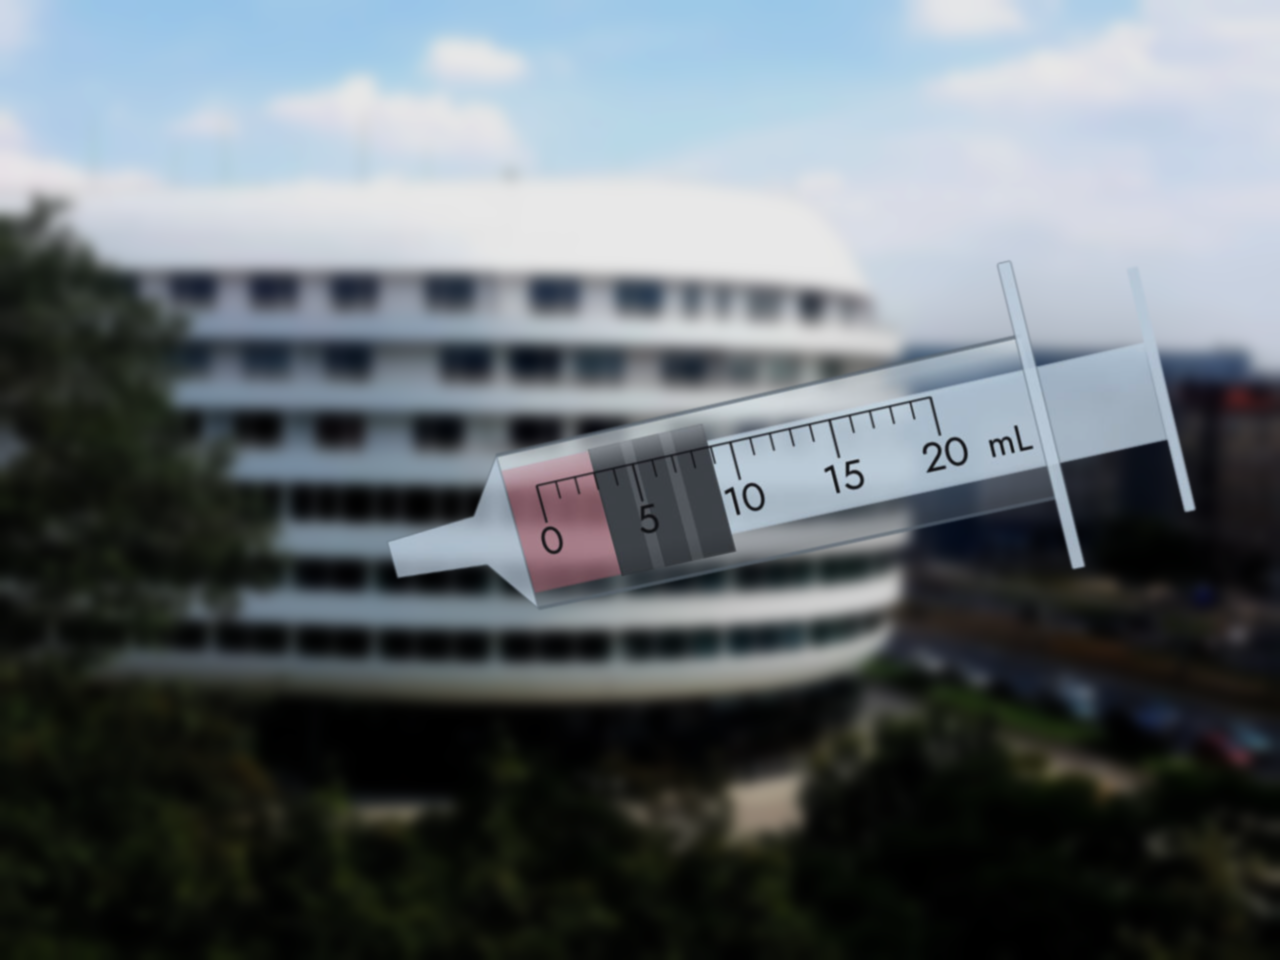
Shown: mL 3
